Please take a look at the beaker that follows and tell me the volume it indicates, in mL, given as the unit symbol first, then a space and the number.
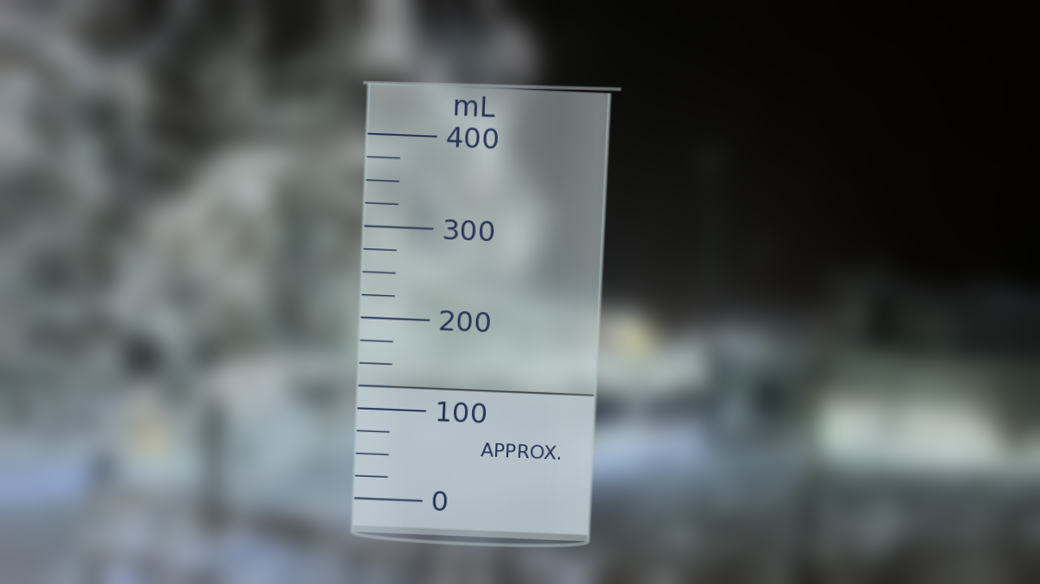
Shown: mL 125
